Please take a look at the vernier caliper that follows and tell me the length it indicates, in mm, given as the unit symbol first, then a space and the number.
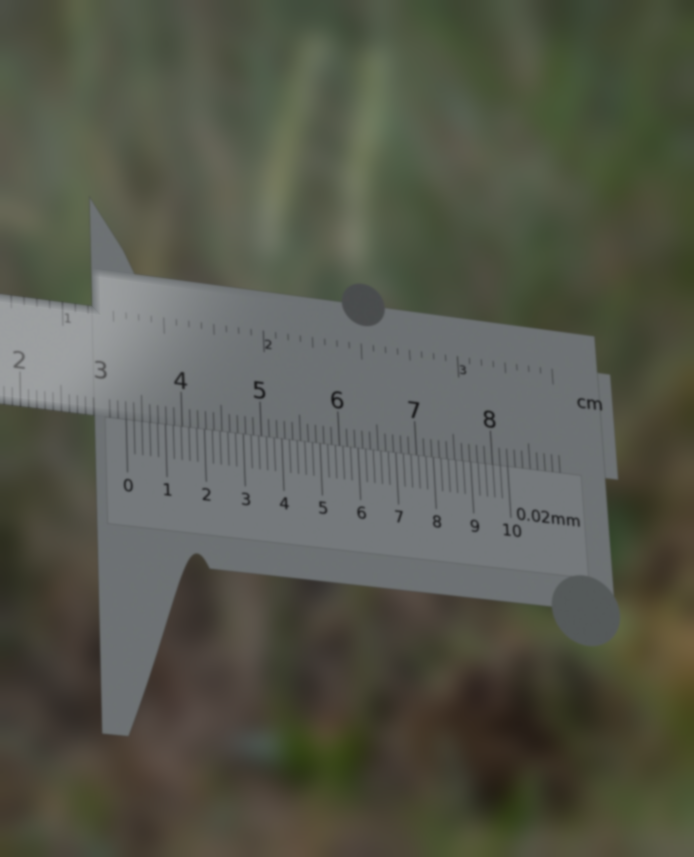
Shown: mm 33.0
